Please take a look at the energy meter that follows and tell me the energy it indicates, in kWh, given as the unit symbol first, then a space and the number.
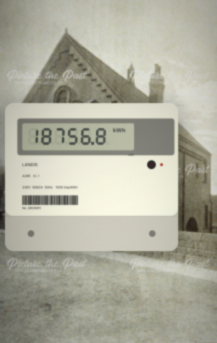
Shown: kWh 18756.8
